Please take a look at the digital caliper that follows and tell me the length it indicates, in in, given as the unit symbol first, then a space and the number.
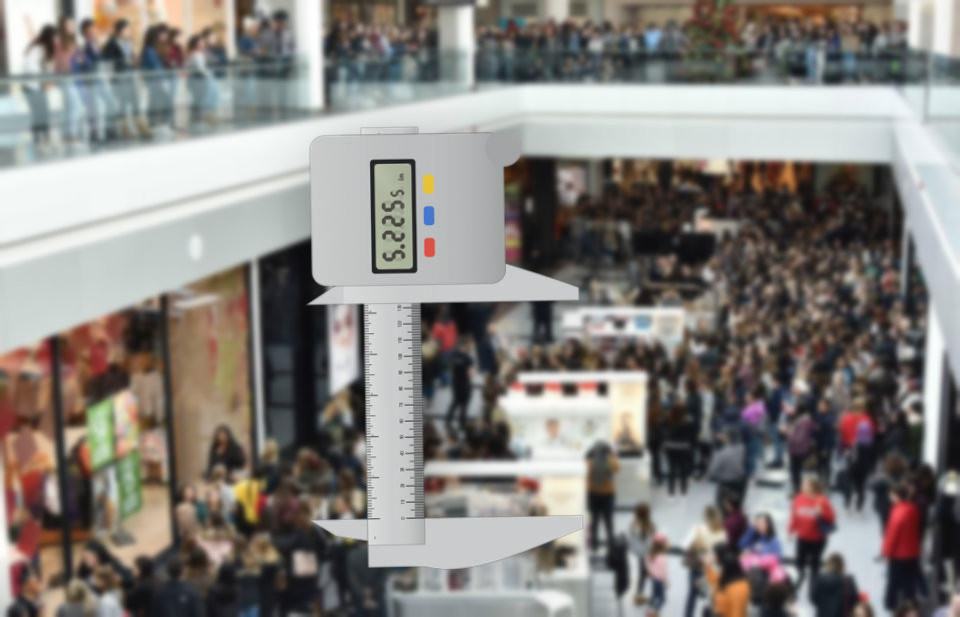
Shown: in 5.2255
